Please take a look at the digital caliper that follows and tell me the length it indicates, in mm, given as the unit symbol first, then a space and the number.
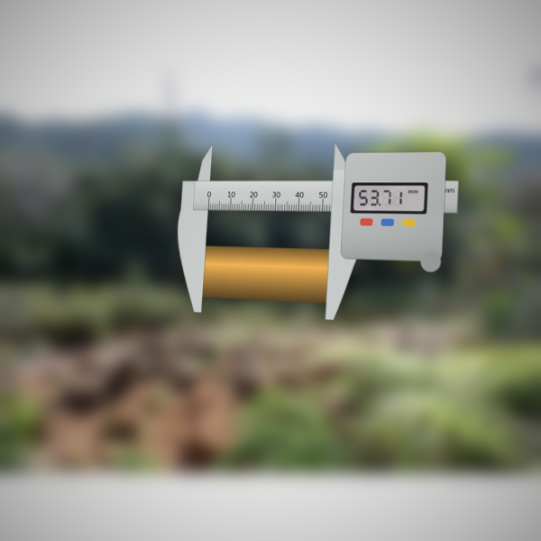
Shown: mm 53.71
